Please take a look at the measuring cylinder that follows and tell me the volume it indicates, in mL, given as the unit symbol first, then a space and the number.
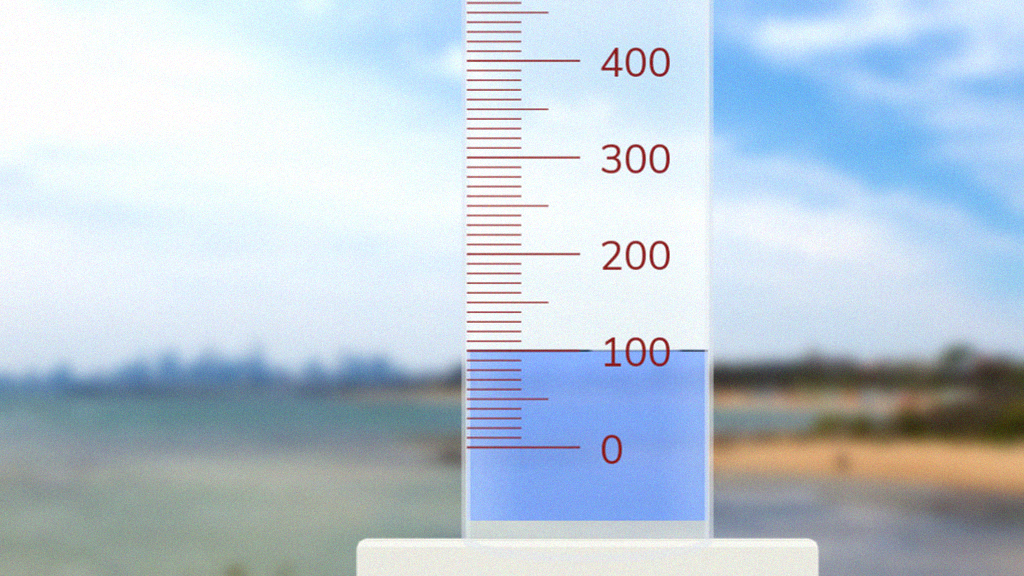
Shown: mL 100
